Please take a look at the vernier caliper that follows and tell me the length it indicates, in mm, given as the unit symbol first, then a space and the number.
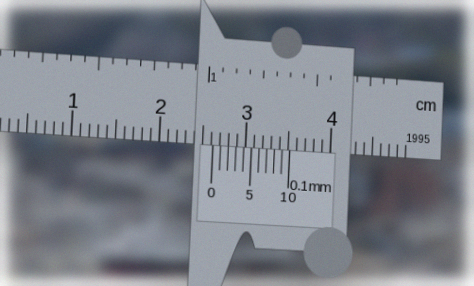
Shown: mm 26.2
